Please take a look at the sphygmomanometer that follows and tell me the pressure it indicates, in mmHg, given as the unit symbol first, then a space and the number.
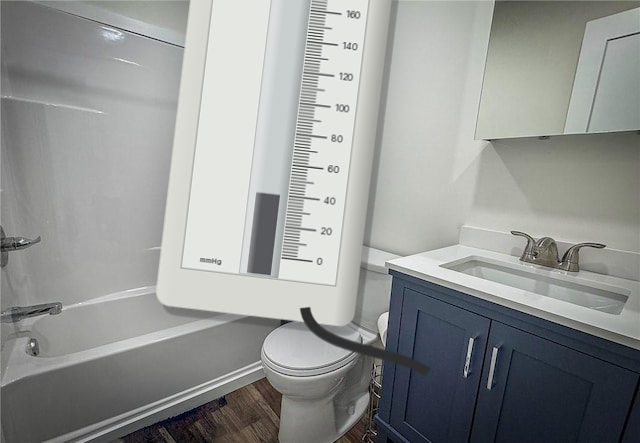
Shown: mmHg 40
